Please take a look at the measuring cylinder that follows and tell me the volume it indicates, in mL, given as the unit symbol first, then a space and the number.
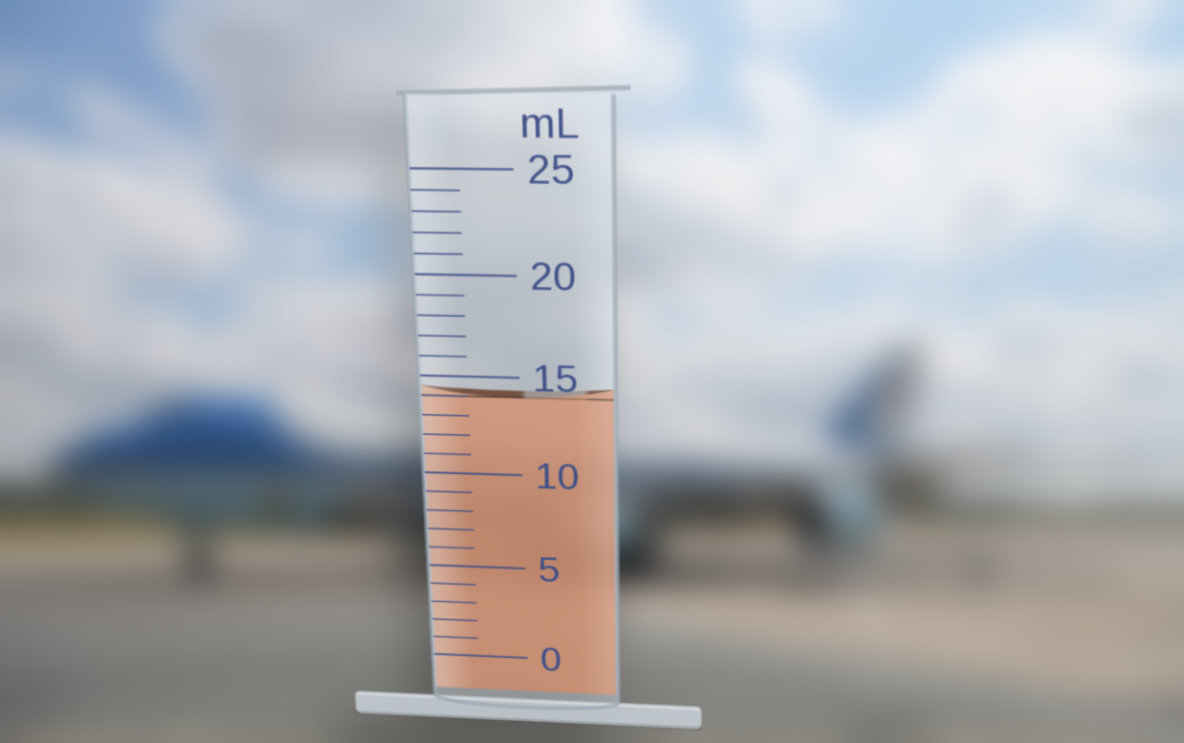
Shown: mL 14
